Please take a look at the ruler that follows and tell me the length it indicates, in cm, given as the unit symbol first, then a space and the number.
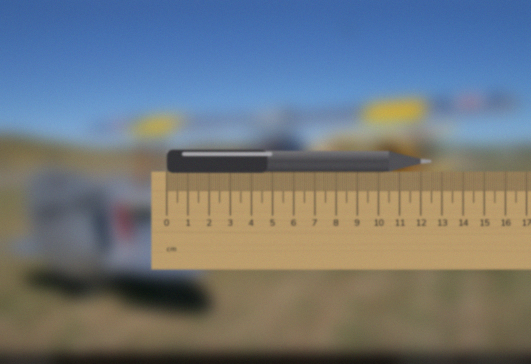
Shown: cm 12.5
